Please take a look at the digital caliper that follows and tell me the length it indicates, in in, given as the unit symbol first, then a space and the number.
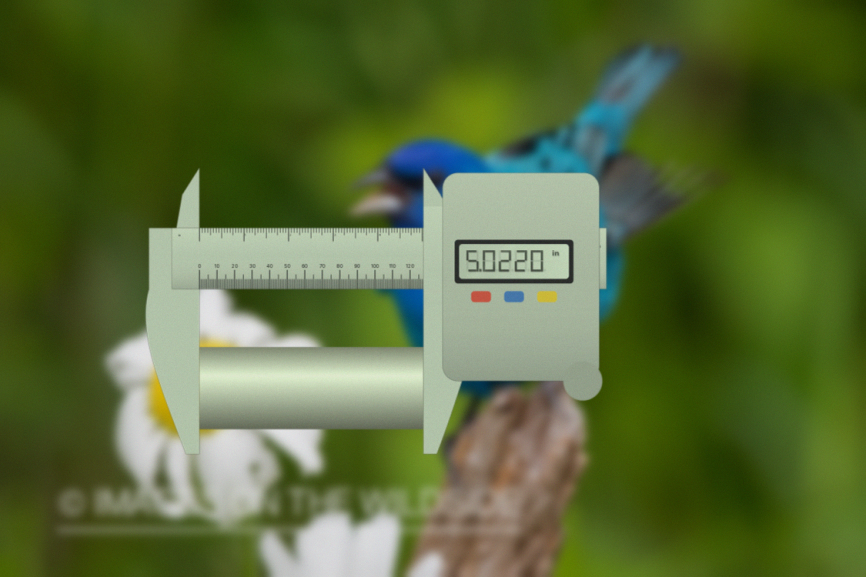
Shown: in 5.0220
